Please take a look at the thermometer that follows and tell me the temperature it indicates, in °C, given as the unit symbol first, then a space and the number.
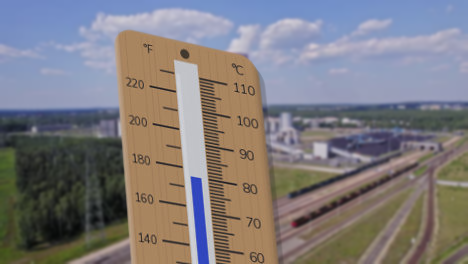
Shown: °C 80
